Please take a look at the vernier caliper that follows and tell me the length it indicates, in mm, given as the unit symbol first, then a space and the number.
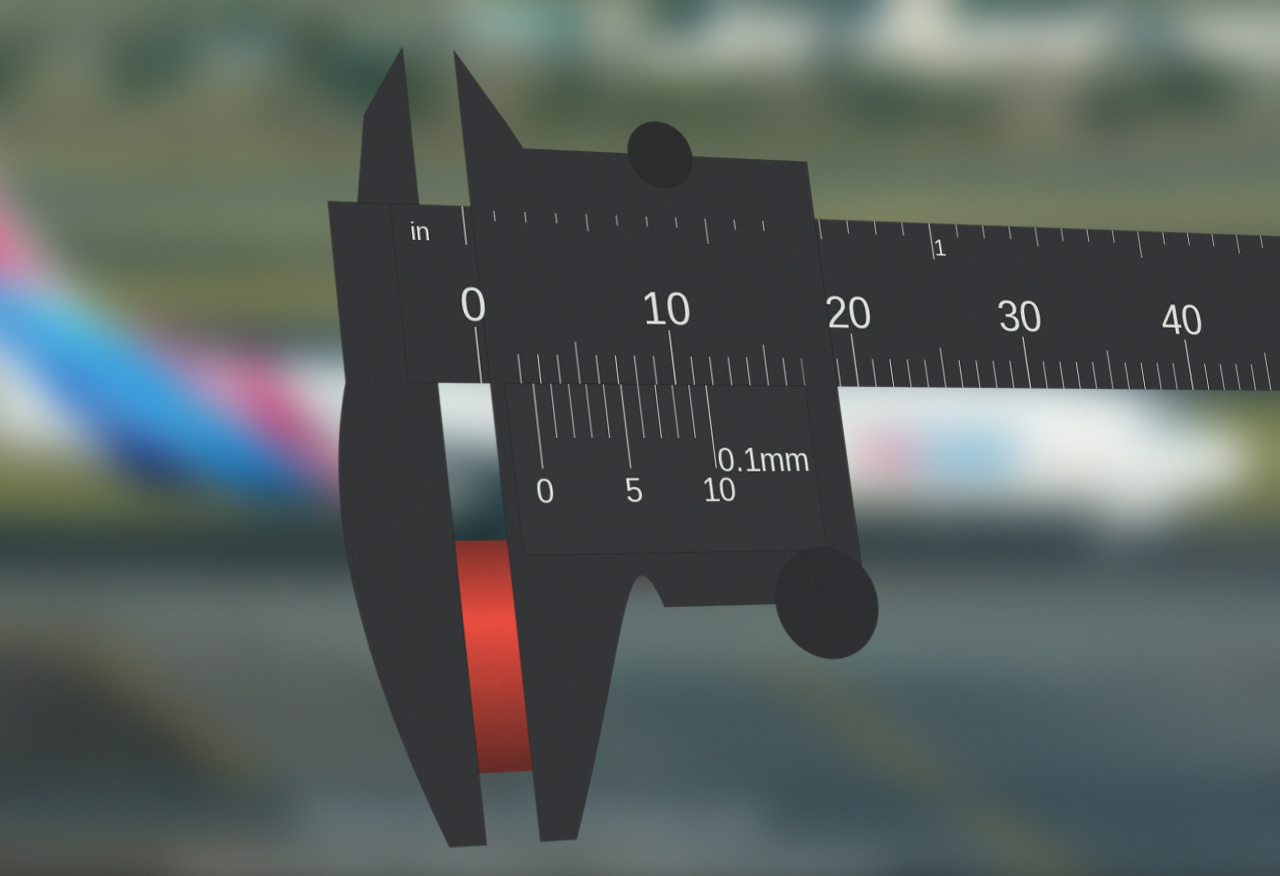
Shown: mm 2.6
